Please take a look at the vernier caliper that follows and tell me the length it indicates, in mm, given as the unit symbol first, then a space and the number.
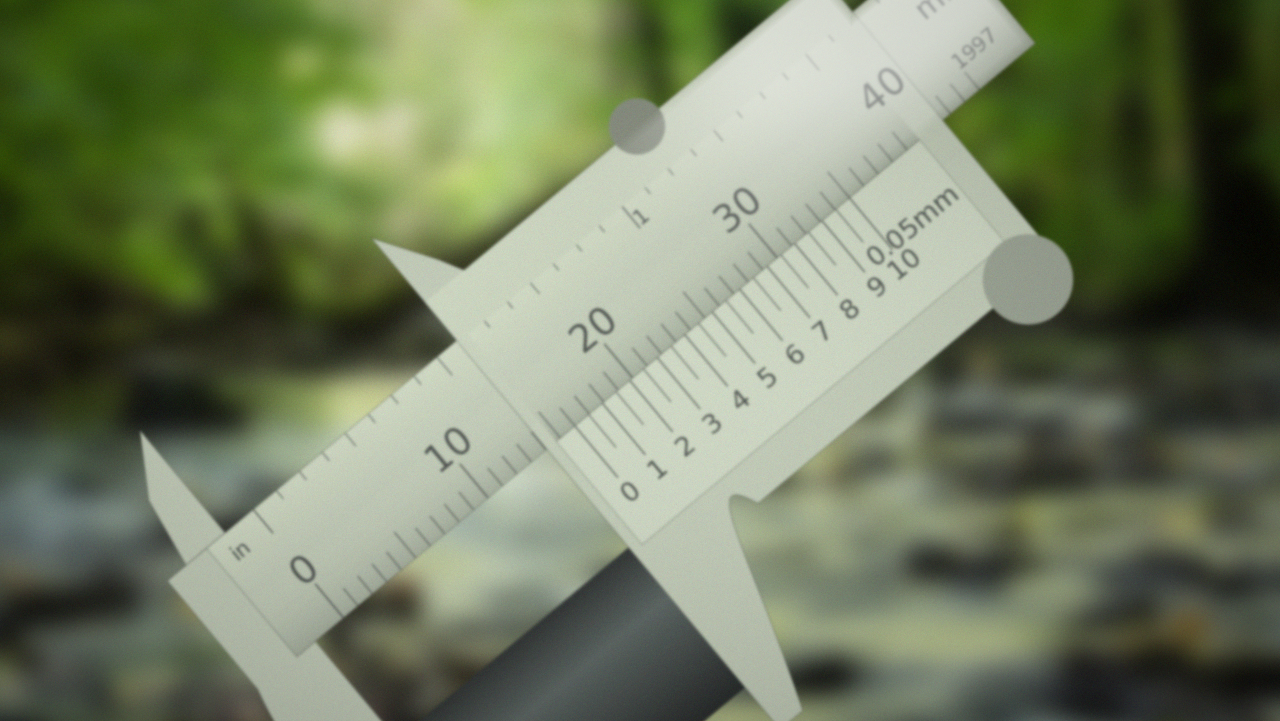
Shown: mm 16.0
